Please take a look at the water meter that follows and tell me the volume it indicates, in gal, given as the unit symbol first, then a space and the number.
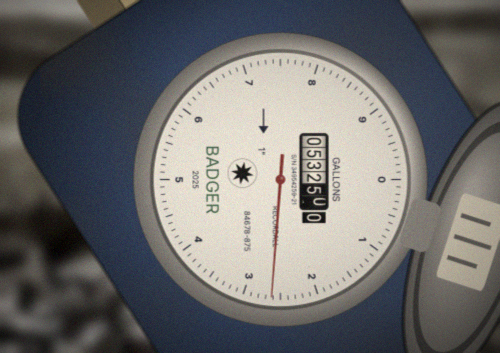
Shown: gal 532502.6
